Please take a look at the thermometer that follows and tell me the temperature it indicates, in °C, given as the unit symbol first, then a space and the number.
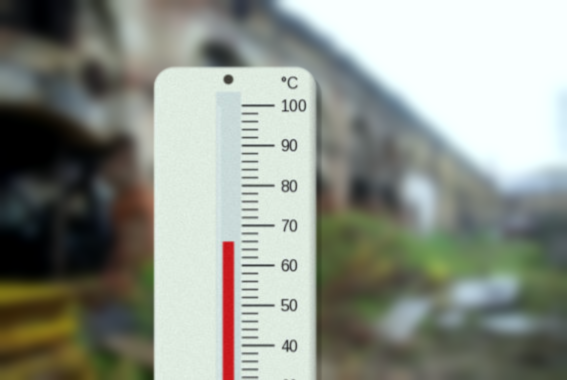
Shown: °C 66
